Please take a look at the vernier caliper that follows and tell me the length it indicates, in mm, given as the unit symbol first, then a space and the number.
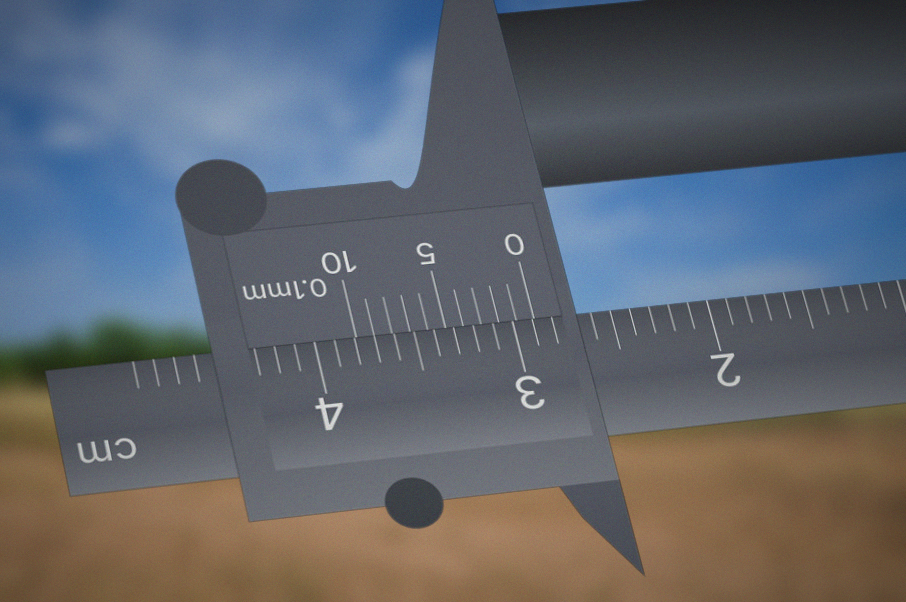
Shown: mm 28.9
